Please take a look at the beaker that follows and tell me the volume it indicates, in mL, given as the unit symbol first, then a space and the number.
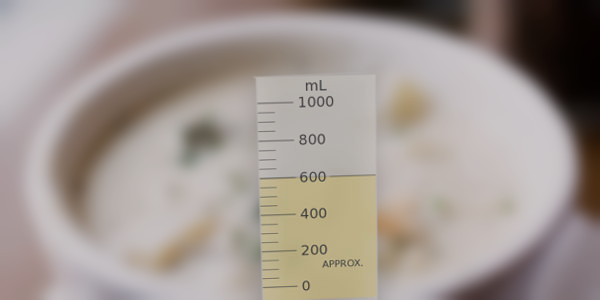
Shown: mL 600
